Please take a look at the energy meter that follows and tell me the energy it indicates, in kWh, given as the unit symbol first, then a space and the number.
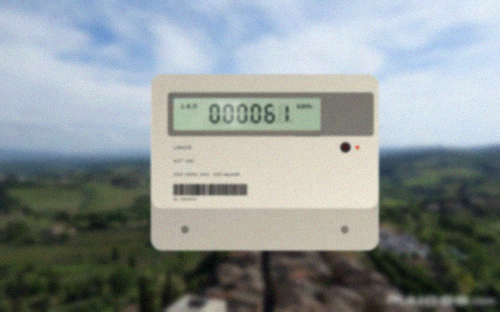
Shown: kWh 61
